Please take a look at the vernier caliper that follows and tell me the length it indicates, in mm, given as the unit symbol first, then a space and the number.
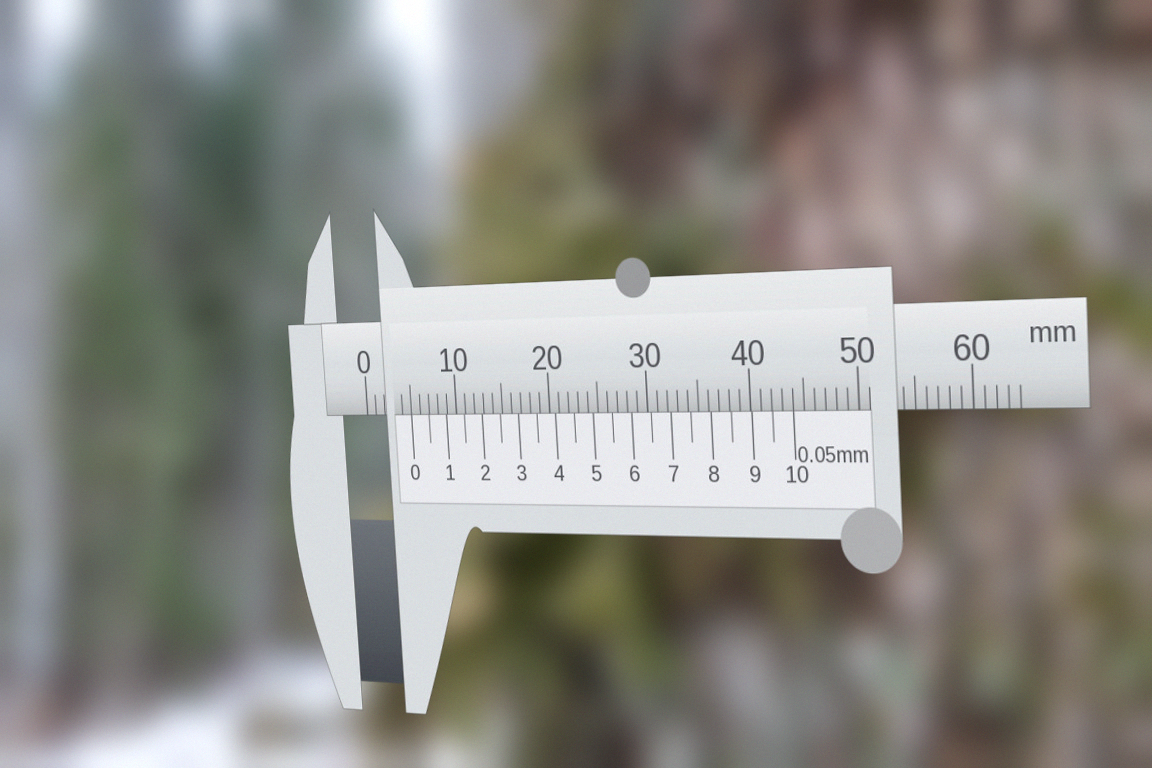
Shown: mm 5.0
